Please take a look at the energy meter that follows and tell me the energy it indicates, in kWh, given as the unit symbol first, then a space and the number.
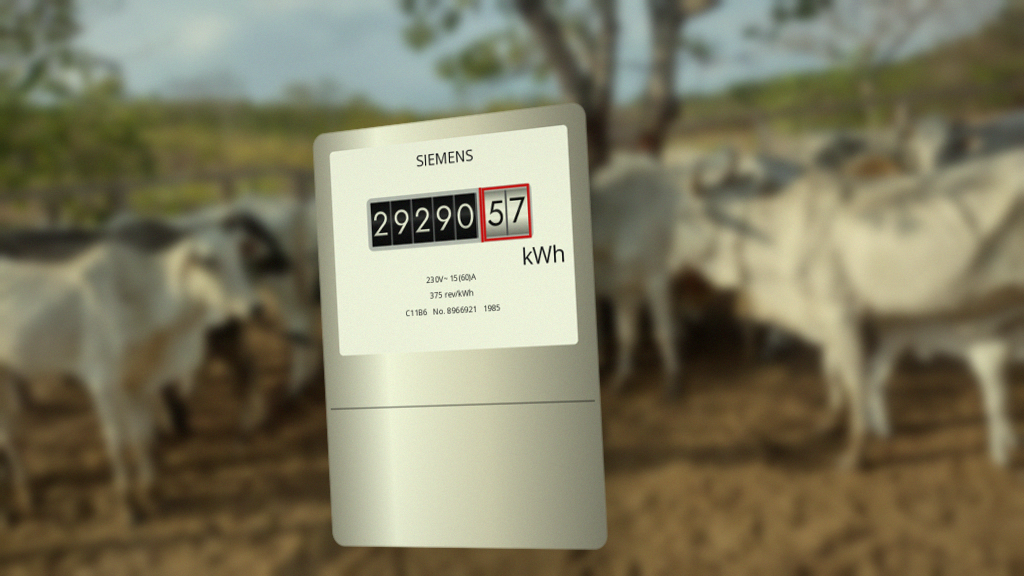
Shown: kWh 29290.57
